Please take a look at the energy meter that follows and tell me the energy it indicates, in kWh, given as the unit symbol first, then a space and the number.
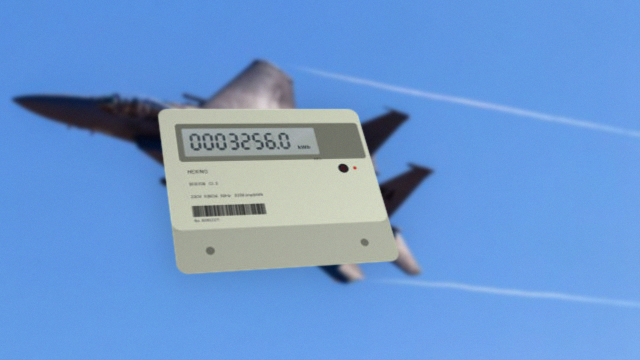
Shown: kWh 3256.0
